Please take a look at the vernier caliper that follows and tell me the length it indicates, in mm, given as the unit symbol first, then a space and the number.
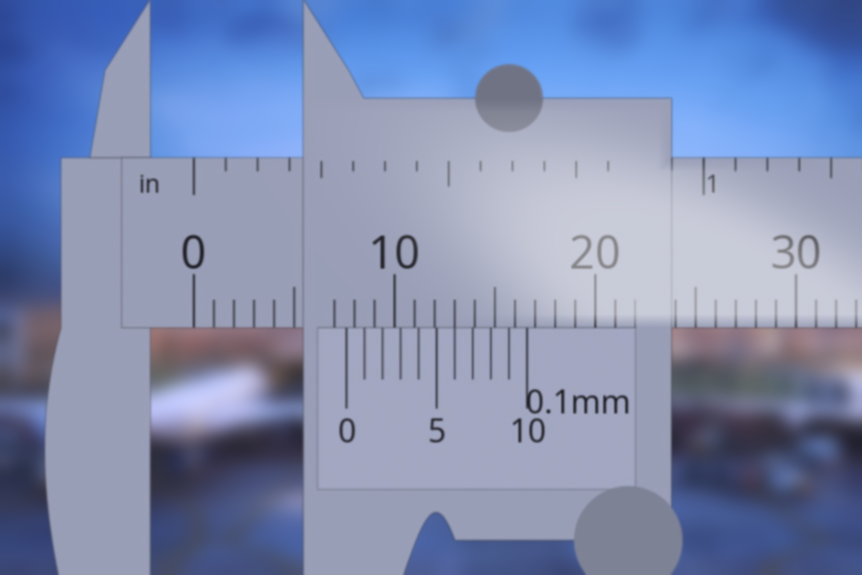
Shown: mm 7.6
